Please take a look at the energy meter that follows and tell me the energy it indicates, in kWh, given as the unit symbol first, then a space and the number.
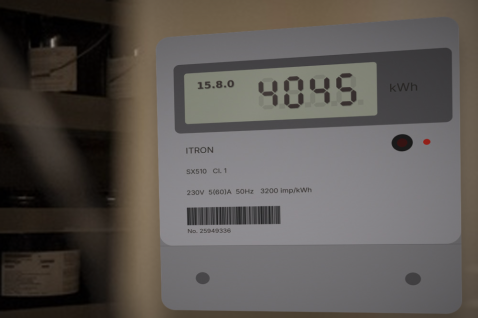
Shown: kWh 4045
